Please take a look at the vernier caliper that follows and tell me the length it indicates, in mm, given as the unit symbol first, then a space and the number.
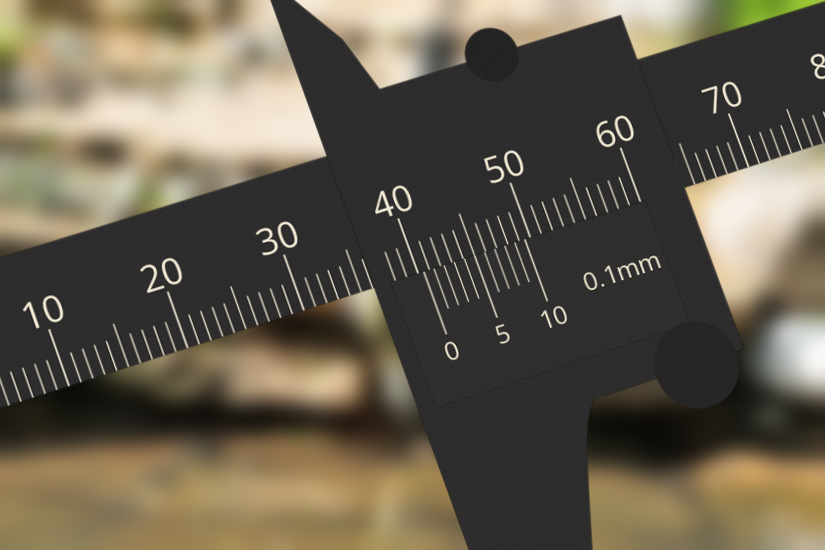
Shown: mm 40.5
